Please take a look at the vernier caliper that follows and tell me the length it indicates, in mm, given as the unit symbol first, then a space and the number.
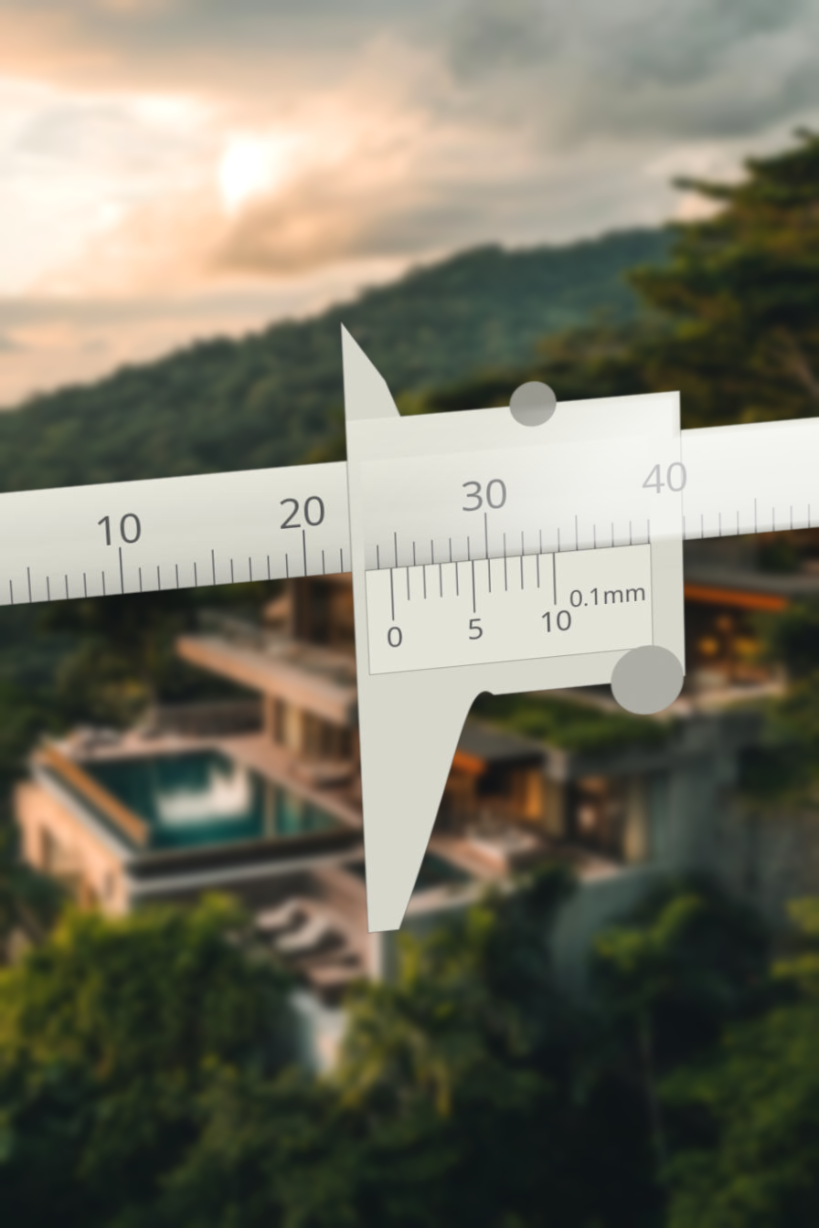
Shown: mm 24.7
